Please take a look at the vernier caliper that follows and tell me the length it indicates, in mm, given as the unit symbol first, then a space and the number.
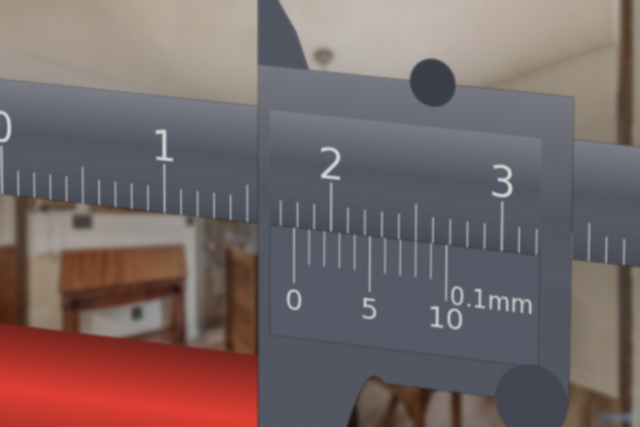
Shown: mm 17.8
